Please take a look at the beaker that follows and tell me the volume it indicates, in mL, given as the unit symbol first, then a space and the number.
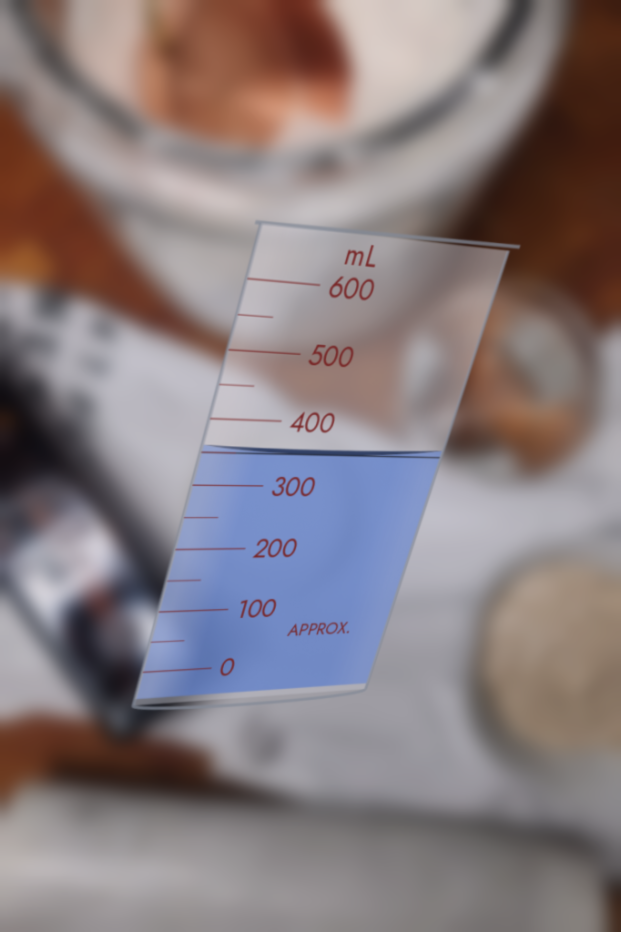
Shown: mL 350
